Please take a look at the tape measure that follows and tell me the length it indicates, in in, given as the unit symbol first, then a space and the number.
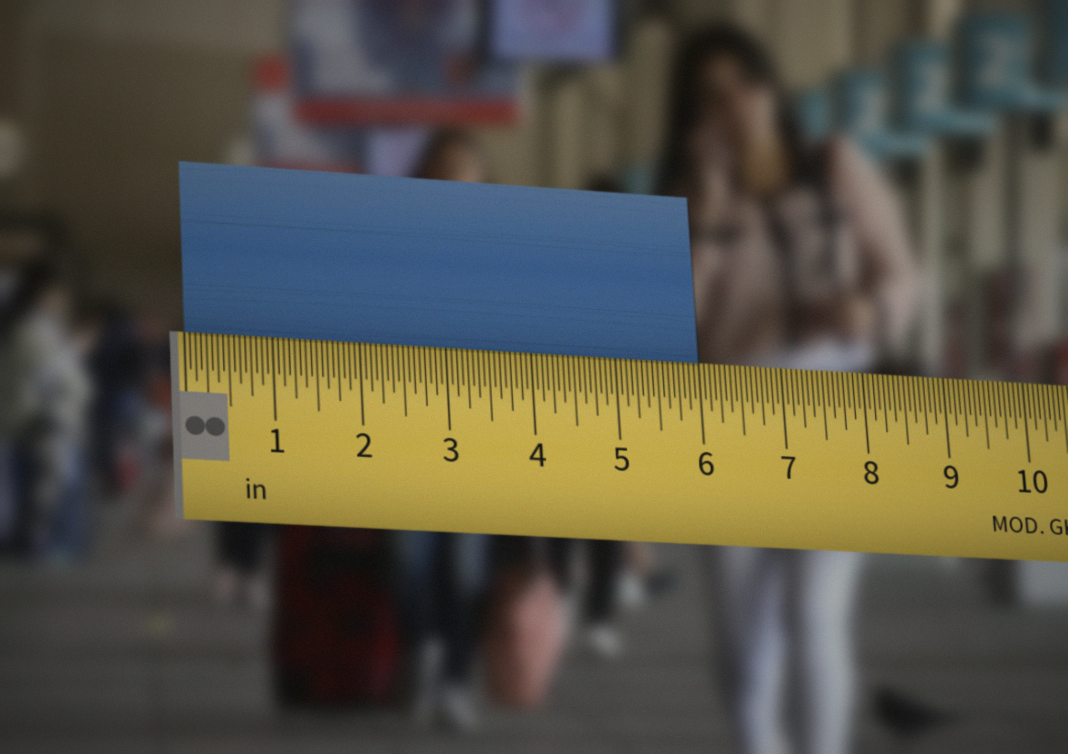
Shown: in 6
